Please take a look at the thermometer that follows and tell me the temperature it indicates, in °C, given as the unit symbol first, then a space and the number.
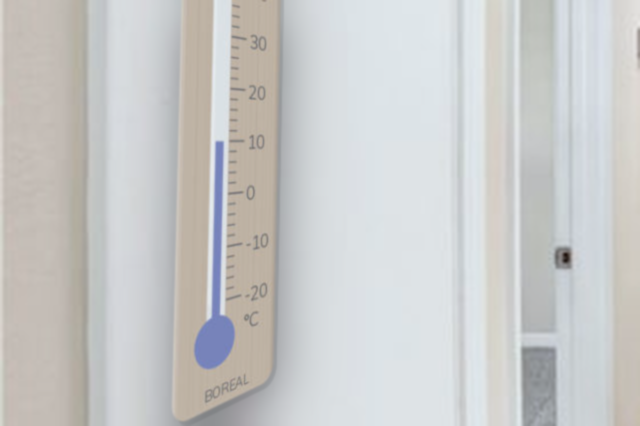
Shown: °C 10
